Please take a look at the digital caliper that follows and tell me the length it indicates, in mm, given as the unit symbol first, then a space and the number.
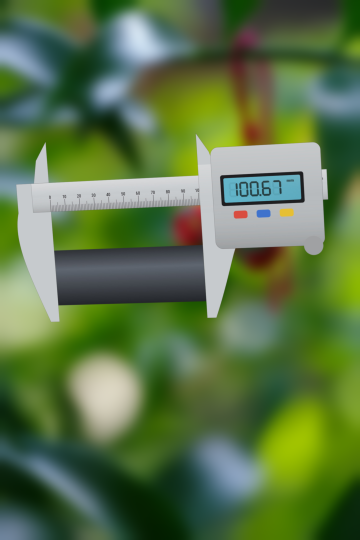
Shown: mm 100.67
